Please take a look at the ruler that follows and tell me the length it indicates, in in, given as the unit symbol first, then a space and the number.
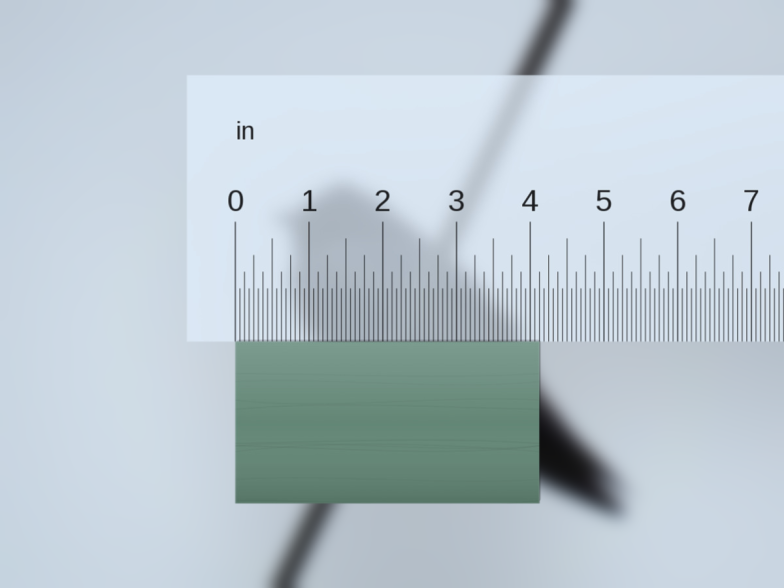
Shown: in 4.125
